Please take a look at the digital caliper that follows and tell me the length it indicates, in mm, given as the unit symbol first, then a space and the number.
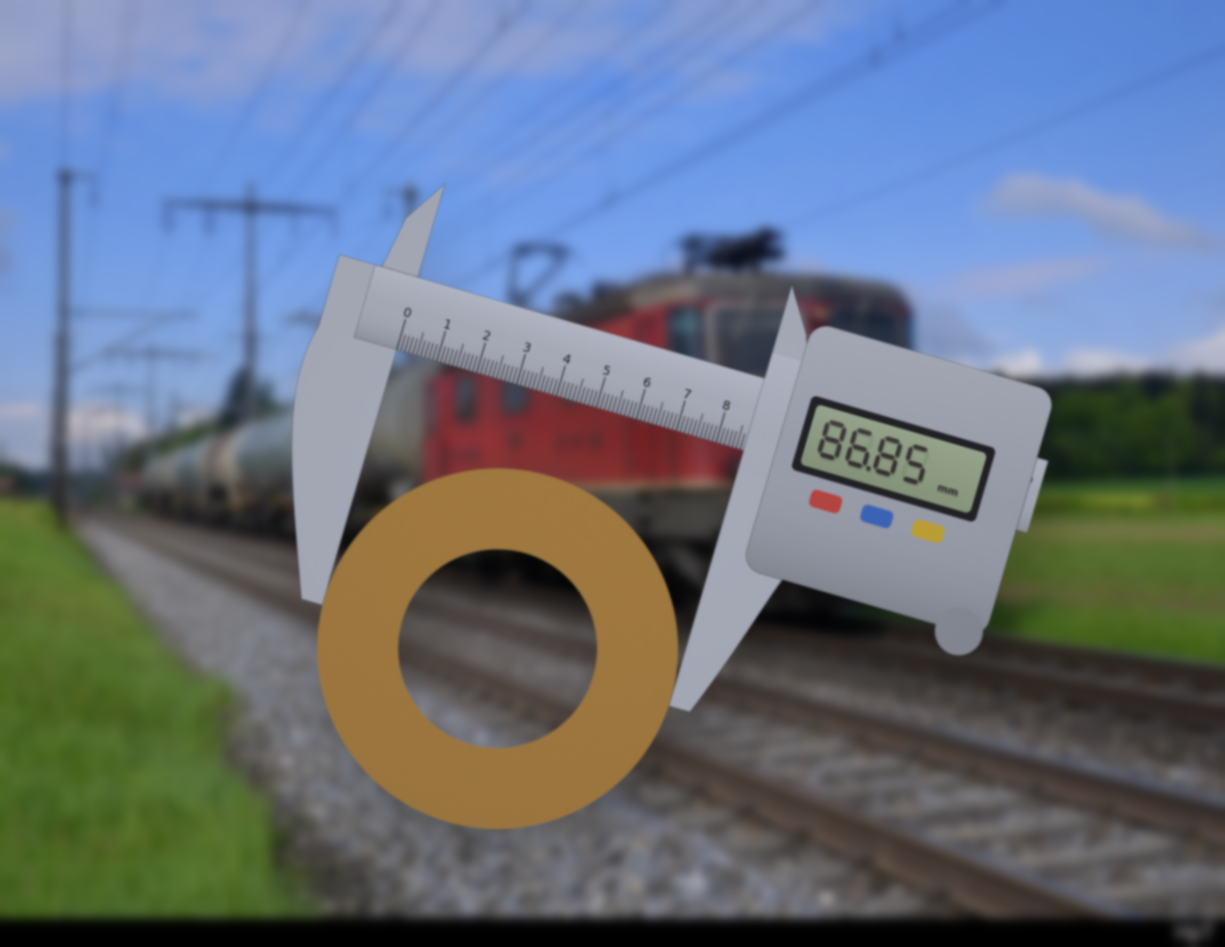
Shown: mm 86.85
